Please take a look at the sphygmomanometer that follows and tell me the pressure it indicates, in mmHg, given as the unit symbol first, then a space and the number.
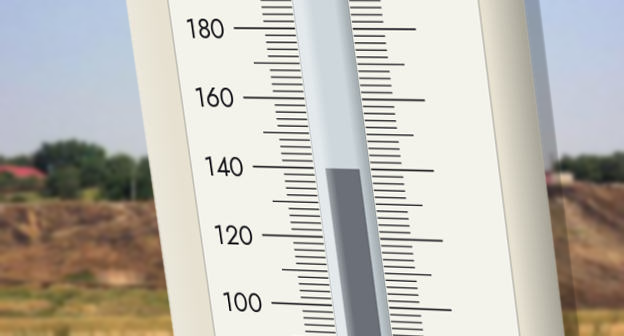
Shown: mmHg 140
